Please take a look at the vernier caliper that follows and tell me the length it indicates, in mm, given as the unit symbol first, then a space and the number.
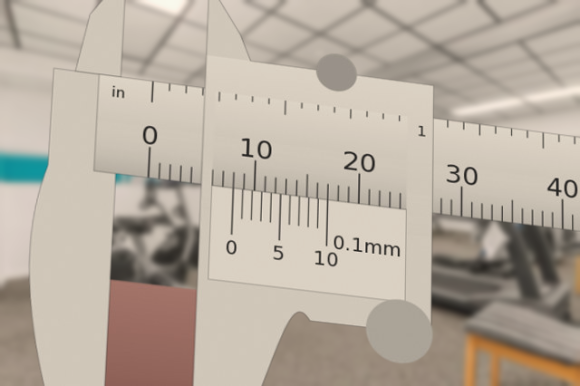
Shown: mm 8.0
